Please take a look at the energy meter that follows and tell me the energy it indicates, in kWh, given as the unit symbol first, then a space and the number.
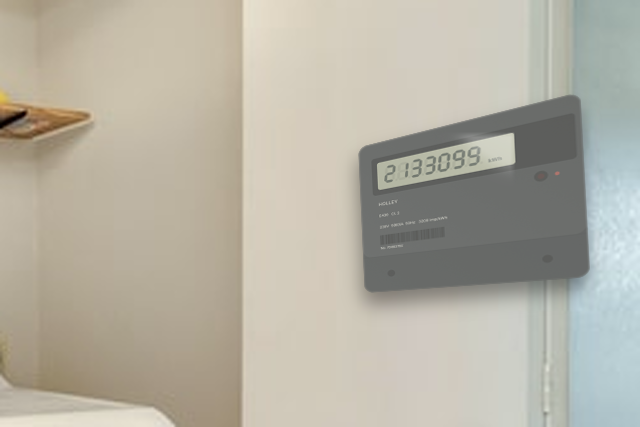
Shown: kWh 2133099
